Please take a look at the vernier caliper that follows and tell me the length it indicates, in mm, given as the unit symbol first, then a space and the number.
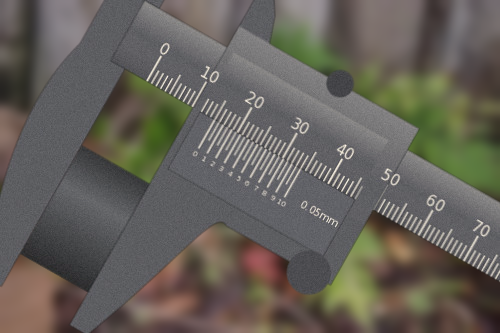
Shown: mm 15.0
